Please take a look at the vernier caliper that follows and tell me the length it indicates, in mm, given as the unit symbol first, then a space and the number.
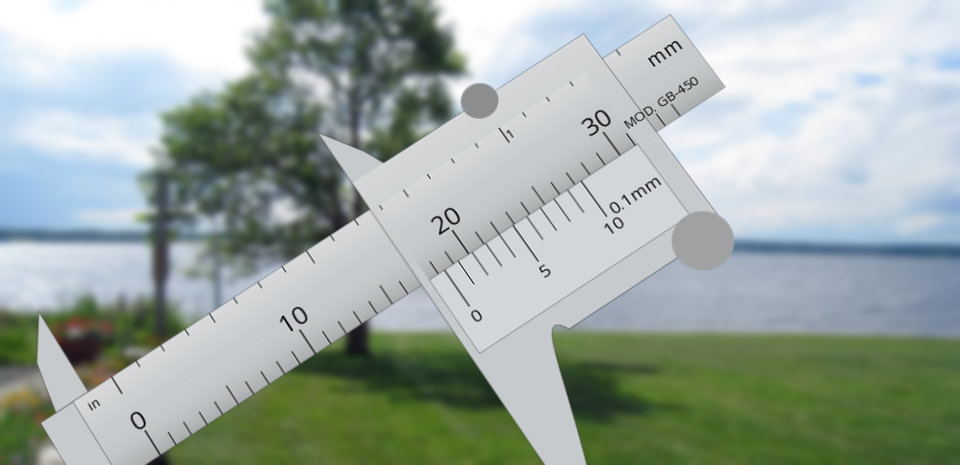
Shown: mm 18.4
